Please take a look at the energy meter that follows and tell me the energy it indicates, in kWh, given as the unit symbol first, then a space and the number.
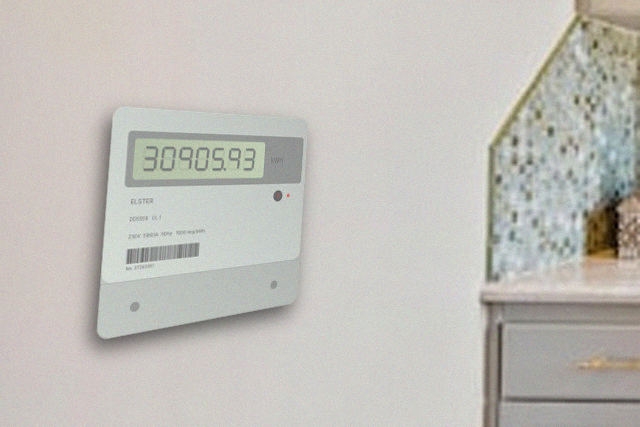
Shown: kWh 30905.93
